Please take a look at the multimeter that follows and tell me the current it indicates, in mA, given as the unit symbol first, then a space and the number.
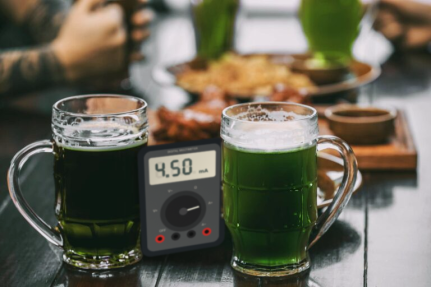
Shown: mA 4.50
